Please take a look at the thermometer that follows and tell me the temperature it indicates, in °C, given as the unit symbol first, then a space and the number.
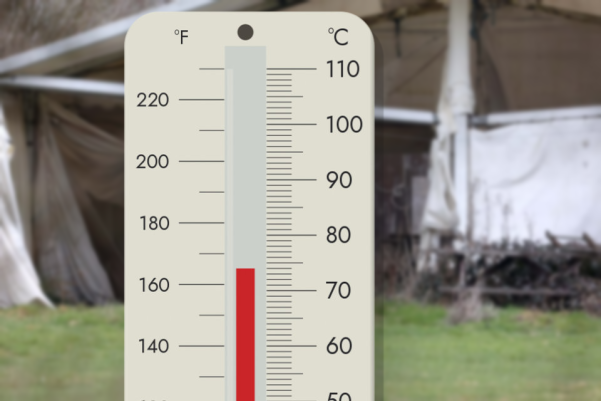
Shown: °C 74
